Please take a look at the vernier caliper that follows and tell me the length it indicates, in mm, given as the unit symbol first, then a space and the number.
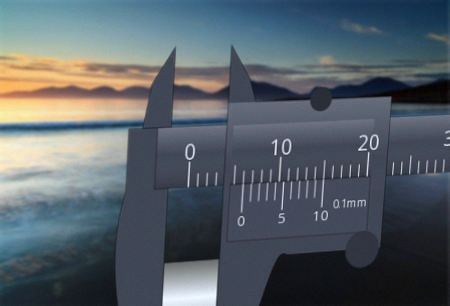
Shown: mm 6.0
